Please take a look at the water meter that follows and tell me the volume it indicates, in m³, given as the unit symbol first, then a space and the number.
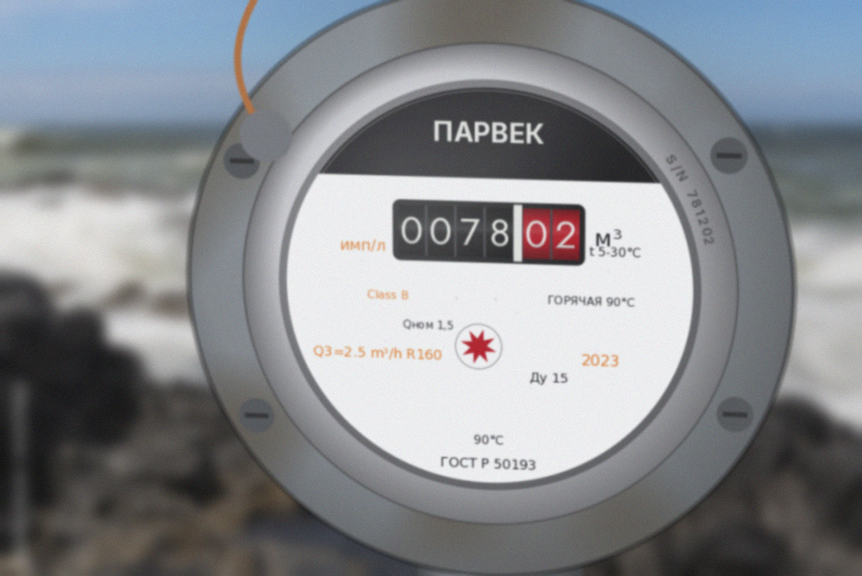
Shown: m³ 78.02
